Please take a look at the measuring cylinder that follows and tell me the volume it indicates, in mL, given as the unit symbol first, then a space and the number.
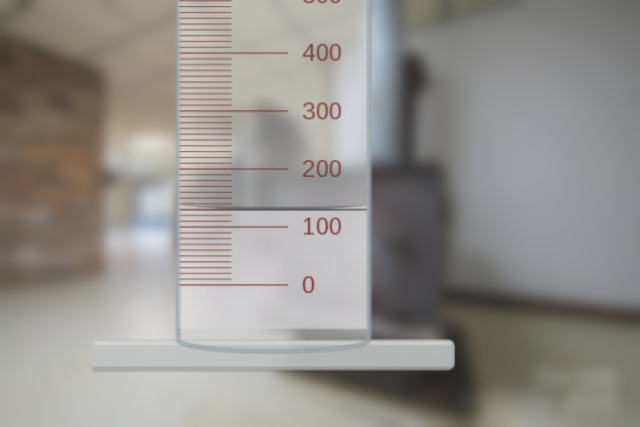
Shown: mL 130
